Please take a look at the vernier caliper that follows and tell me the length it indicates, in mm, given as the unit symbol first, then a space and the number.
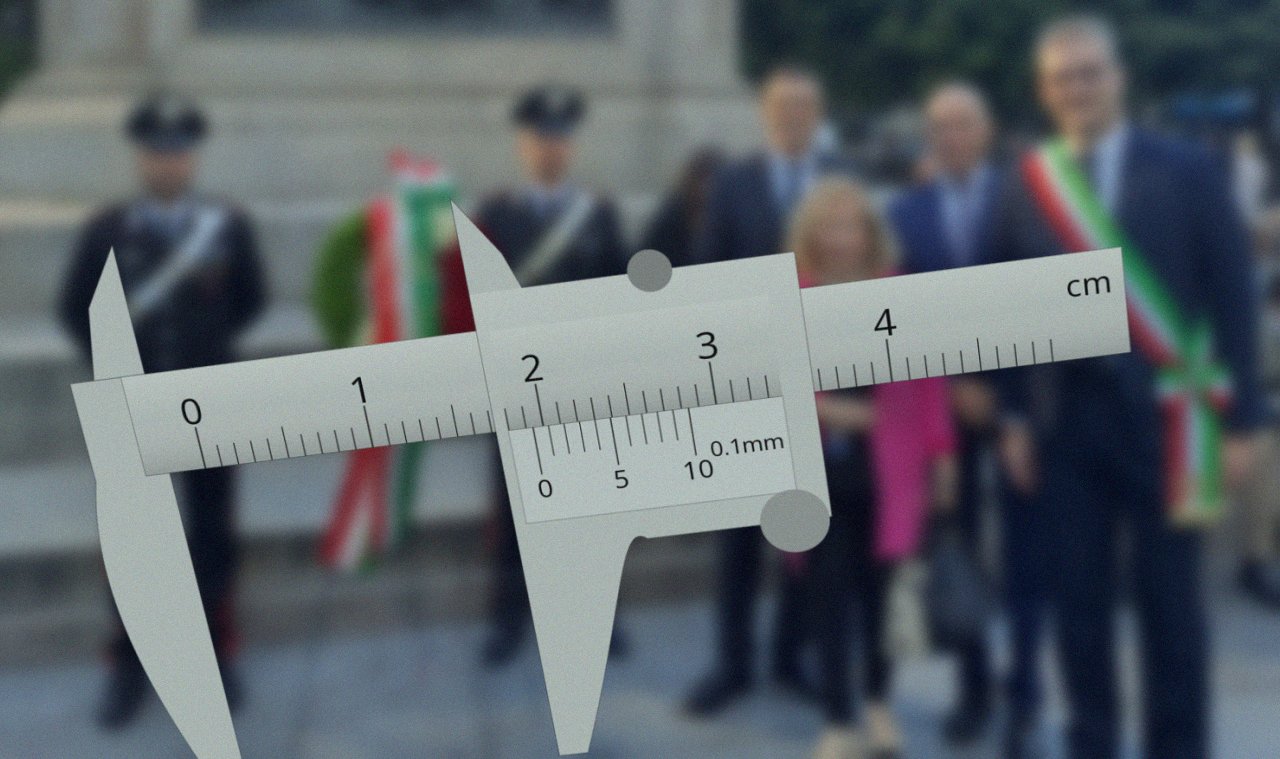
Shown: mm 19.4
